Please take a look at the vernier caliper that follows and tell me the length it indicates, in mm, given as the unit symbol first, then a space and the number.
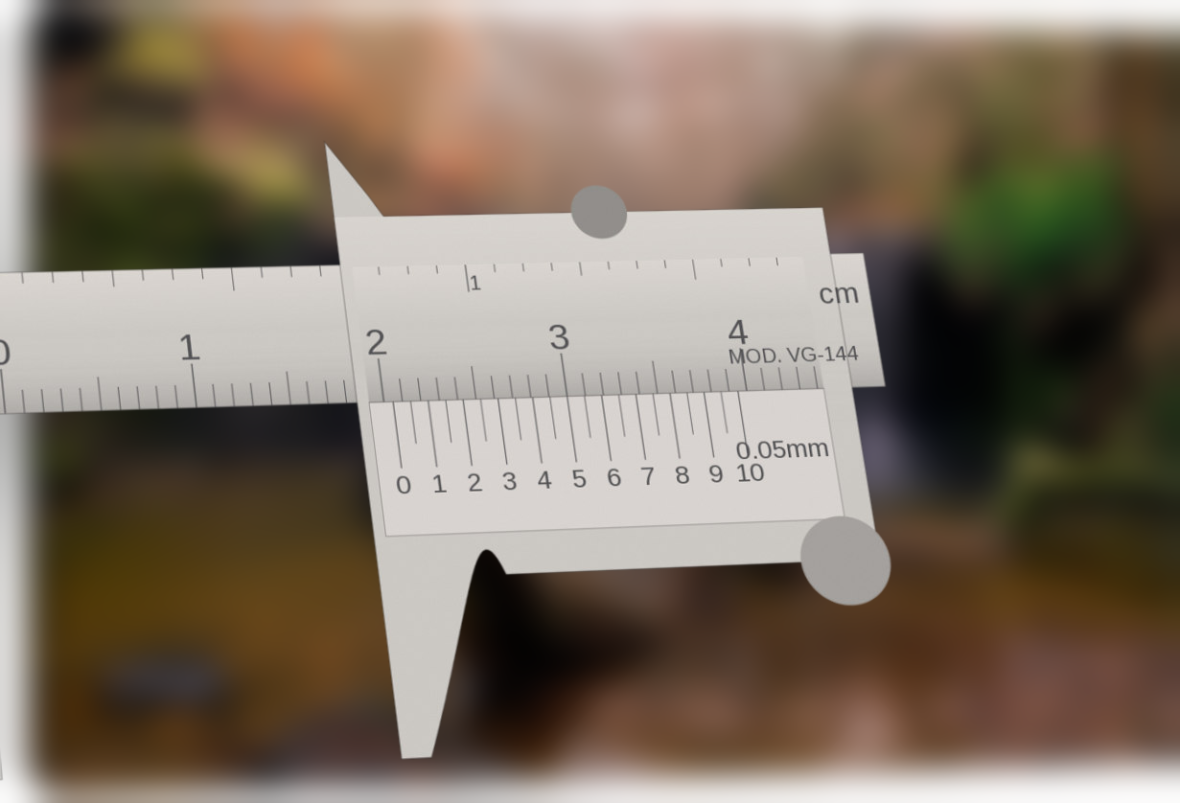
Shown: mm 20.5
